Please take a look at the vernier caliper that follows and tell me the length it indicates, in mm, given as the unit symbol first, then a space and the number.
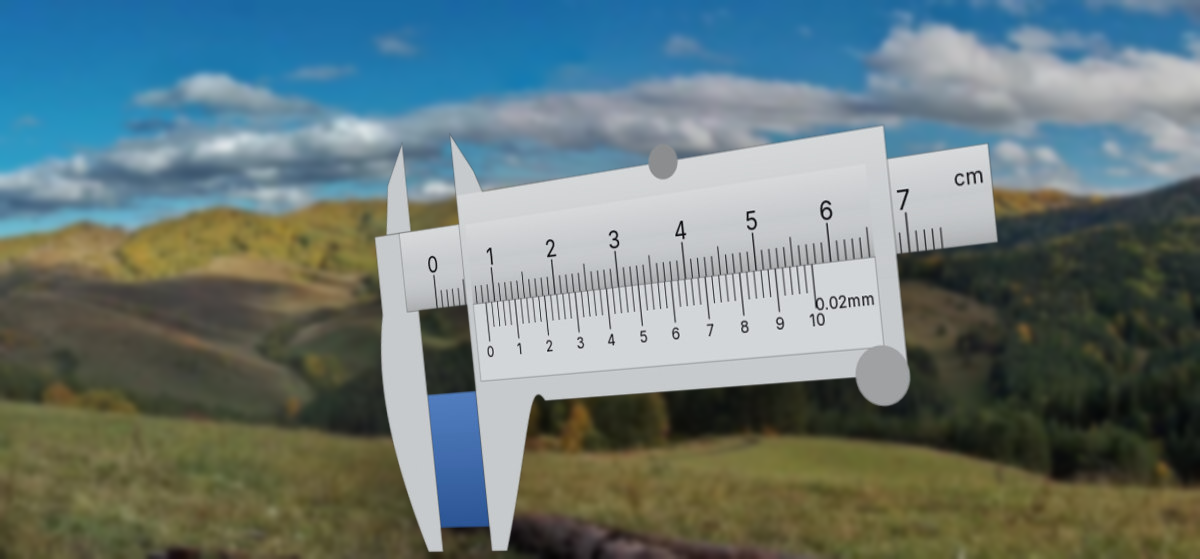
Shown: mm 8.5
